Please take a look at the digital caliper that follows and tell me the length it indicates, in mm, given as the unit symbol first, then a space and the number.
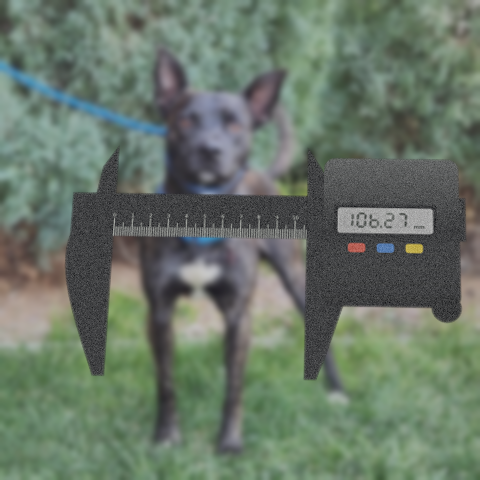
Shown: mm 106.27
